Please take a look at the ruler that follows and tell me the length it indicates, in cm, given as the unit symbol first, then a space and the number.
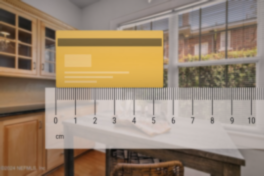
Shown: cm 5.5
